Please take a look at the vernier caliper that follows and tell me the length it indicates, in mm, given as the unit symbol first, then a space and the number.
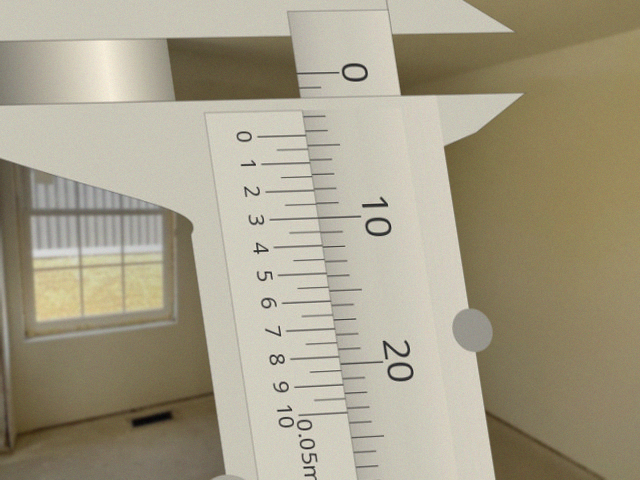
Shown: mm 4.3
